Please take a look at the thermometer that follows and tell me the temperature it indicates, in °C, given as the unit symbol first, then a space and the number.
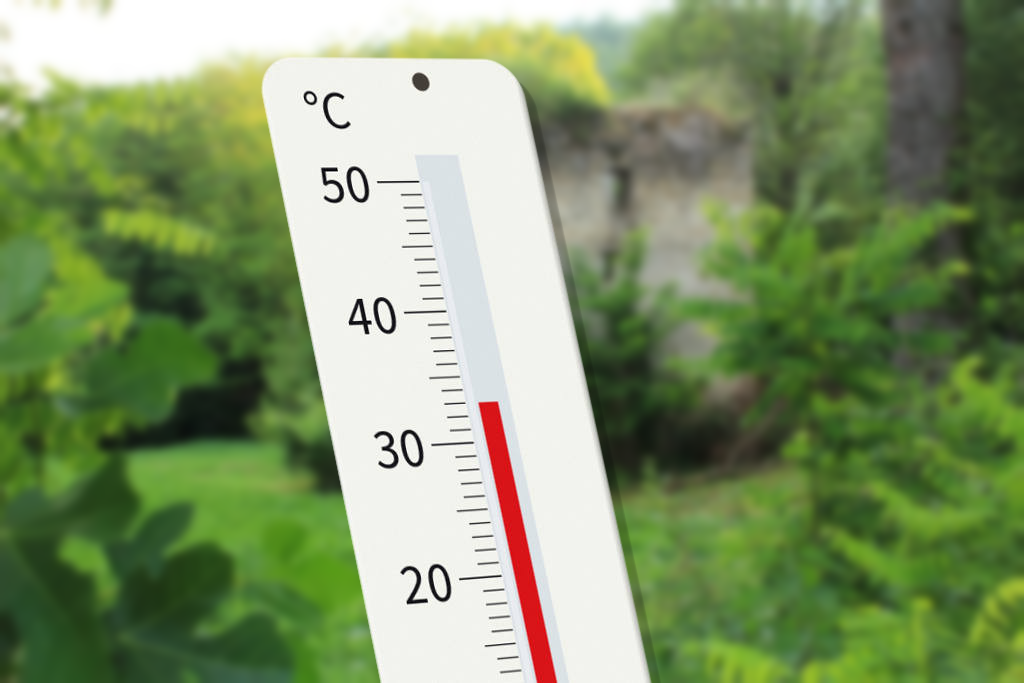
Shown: °C 33
